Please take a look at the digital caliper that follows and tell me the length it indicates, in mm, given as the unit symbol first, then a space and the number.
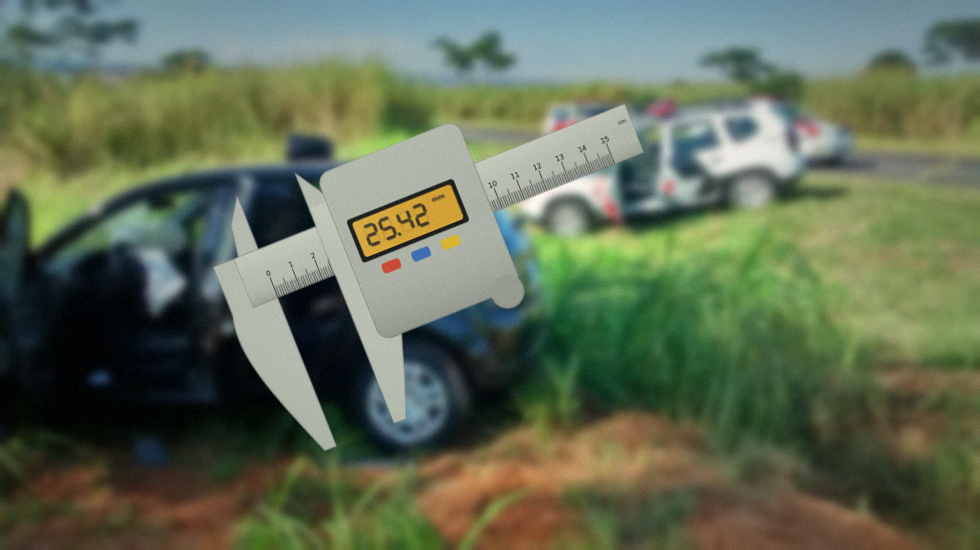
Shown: mm 25.42
